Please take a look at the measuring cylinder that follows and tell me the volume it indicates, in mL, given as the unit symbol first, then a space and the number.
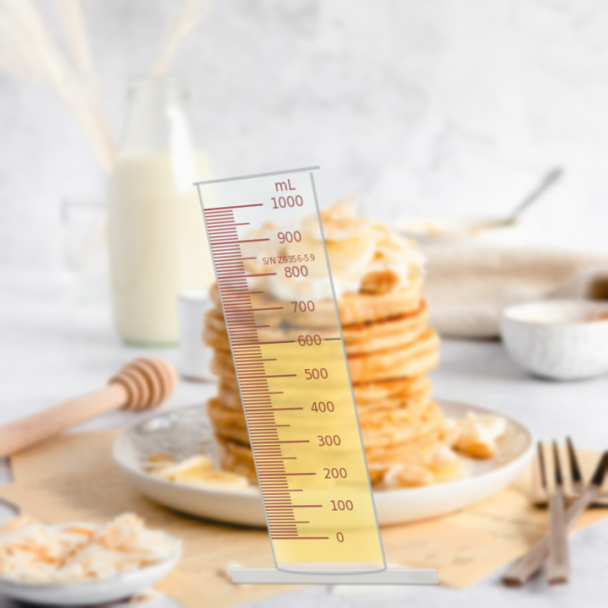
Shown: mL 600
